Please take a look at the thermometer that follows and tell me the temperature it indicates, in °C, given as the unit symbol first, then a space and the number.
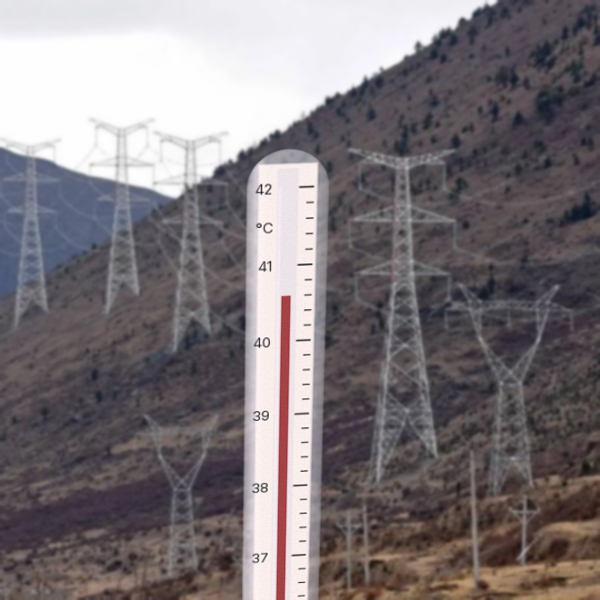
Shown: °C 40.6
